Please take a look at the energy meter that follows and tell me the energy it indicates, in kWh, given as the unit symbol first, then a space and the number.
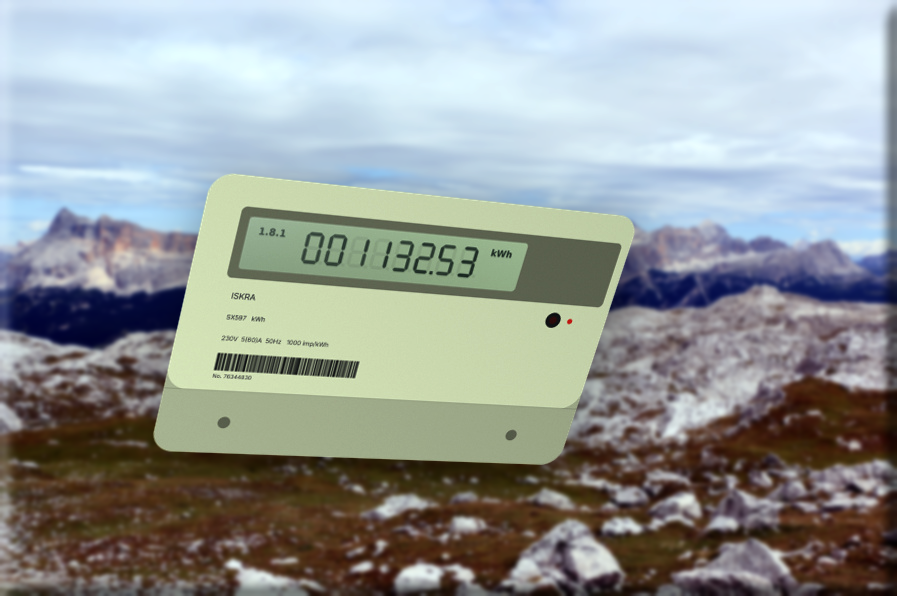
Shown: kWh 1132.53
